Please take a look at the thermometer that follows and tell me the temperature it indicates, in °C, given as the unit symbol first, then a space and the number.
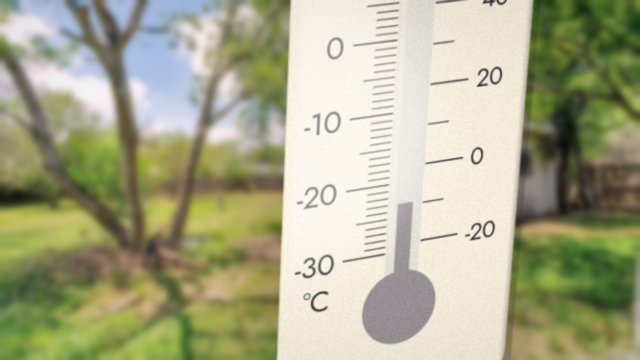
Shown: °C -23
